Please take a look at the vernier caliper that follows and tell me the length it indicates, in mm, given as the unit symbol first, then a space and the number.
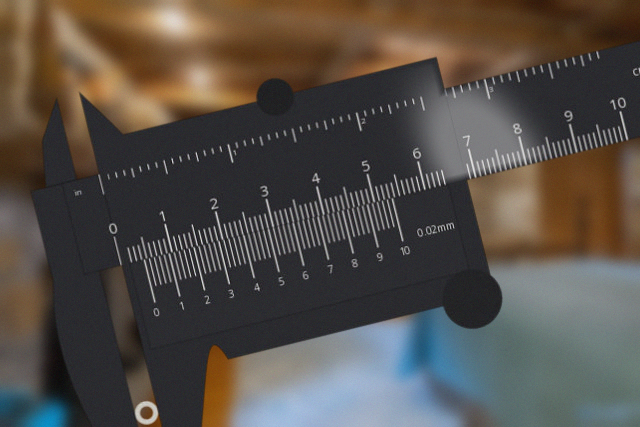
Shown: mm 4.5
